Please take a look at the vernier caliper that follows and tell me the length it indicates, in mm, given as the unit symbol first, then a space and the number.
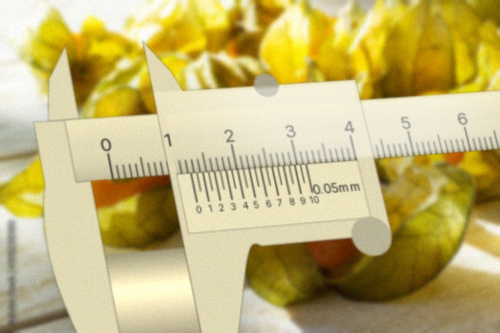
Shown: mm 12.5
